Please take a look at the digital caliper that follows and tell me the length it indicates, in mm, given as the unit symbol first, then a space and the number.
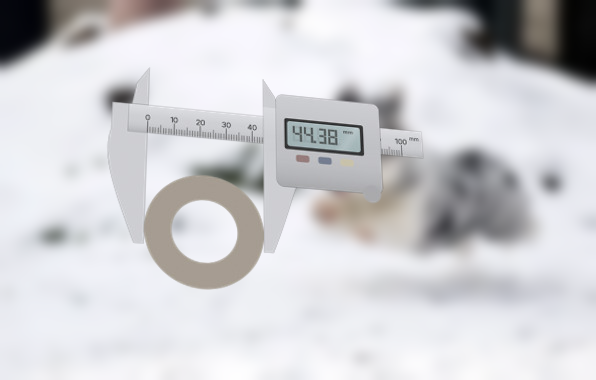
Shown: mm 44.38
